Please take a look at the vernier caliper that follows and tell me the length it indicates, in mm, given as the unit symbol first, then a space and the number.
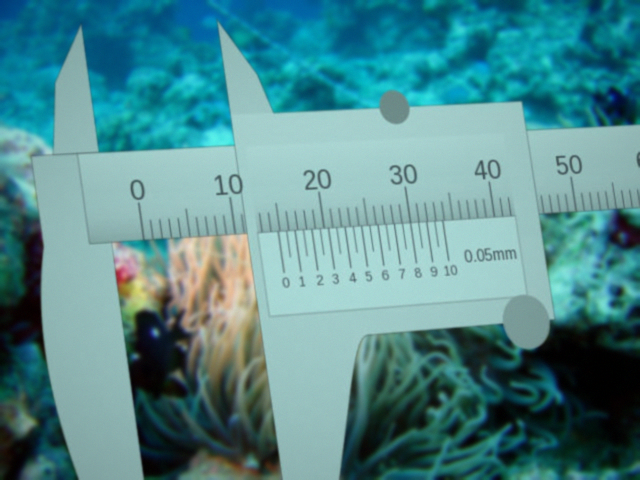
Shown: mm 14.8
